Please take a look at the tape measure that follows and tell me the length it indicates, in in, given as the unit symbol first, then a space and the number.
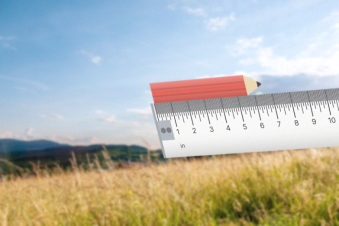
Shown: in 6.5
